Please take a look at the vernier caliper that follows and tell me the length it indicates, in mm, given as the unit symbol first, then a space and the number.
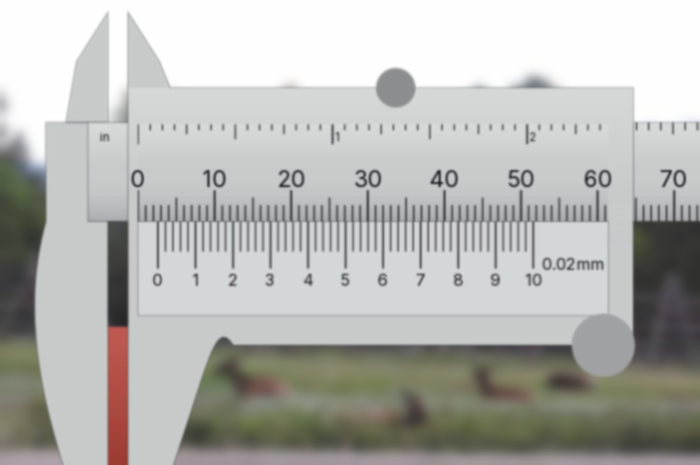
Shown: mm 2.6
